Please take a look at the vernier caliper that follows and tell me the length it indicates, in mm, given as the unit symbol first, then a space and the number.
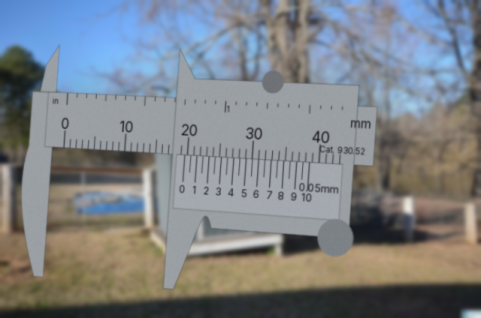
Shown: mm 19.6
